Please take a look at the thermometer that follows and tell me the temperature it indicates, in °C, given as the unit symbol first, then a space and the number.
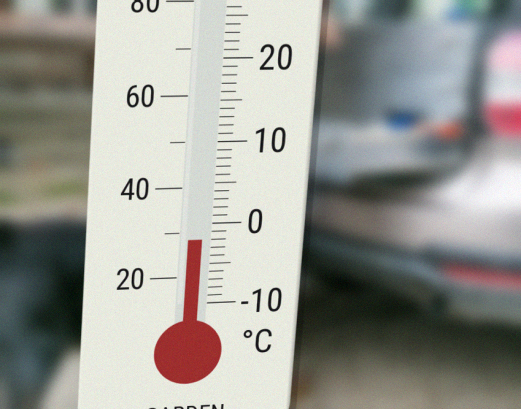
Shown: °C -2
